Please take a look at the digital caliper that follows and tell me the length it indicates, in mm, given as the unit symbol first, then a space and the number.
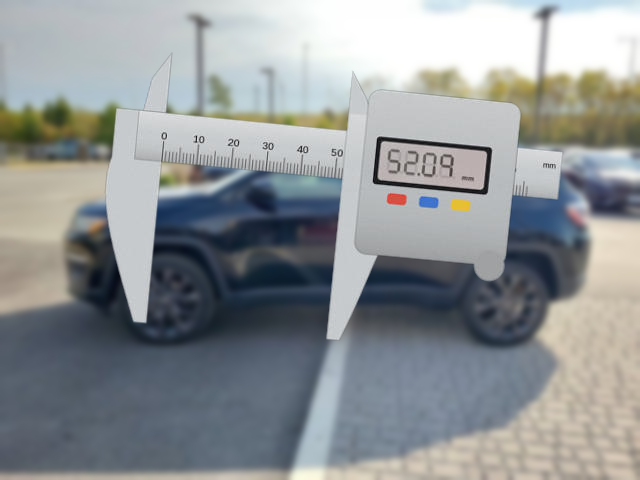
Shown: mm 52.09
